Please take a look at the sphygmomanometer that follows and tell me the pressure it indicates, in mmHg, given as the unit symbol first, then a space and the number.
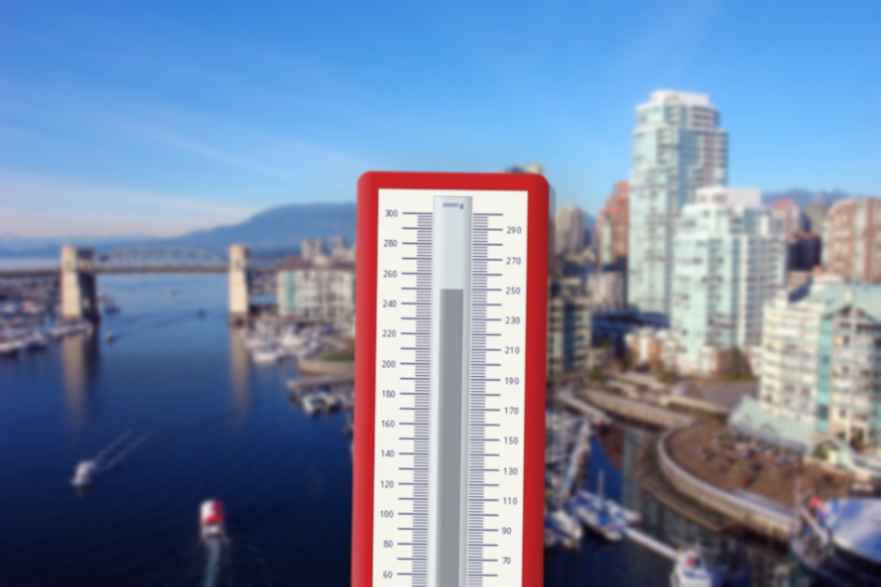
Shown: mmHg 250
